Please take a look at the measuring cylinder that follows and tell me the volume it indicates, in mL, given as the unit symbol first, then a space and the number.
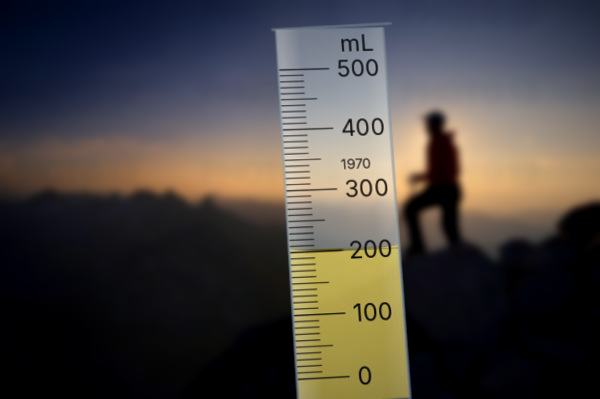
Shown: mL 200
